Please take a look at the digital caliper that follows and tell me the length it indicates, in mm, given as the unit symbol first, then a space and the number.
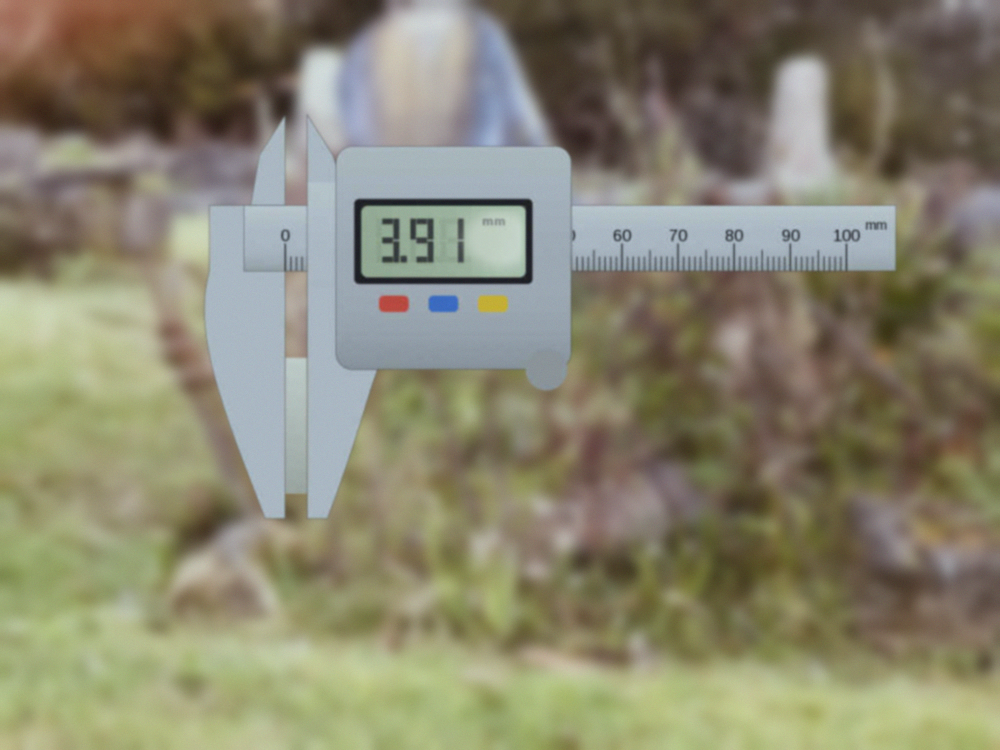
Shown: mm 3.91
